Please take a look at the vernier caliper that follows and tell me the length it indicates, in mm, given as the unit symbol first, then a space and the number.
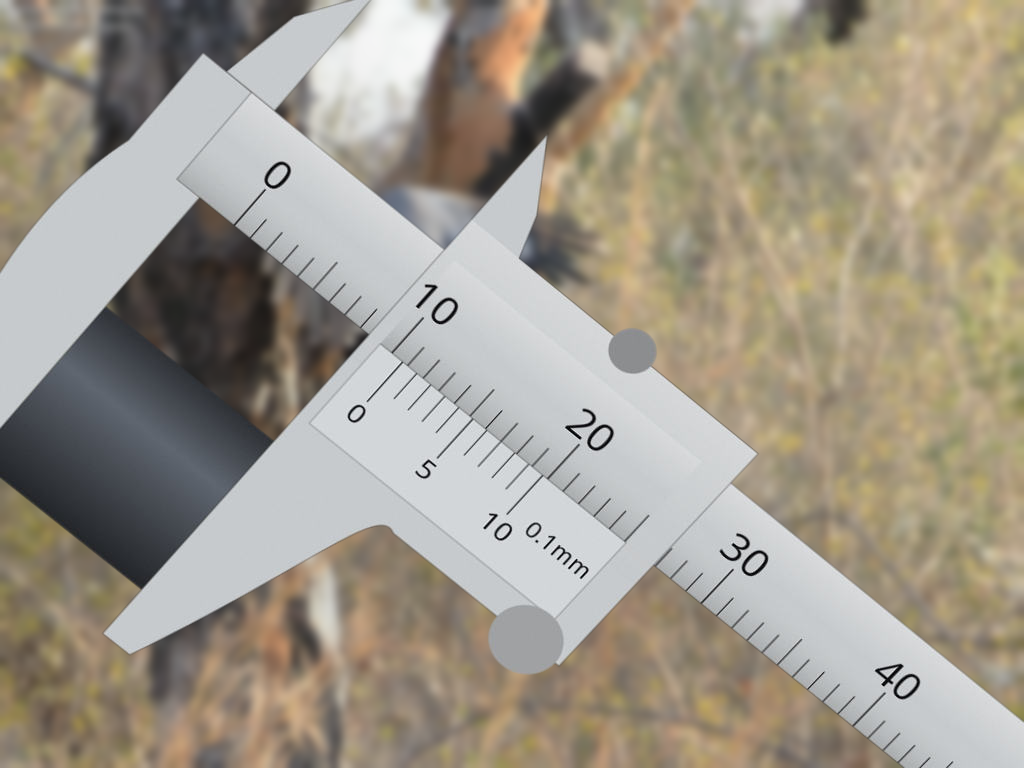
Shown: mm 10.7
